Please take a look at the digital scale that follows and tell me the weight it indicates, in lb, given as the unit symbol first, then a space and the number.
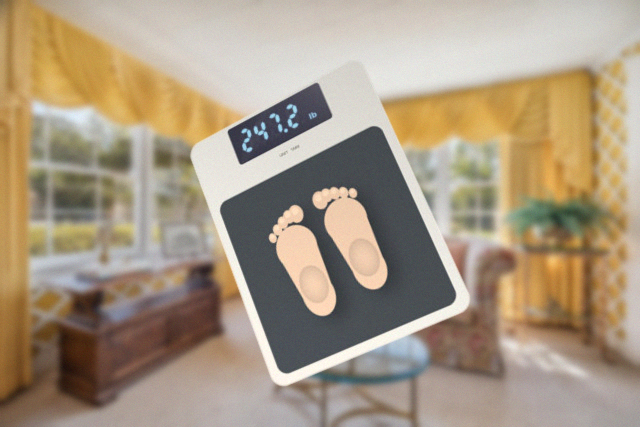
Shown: lb 247.2
